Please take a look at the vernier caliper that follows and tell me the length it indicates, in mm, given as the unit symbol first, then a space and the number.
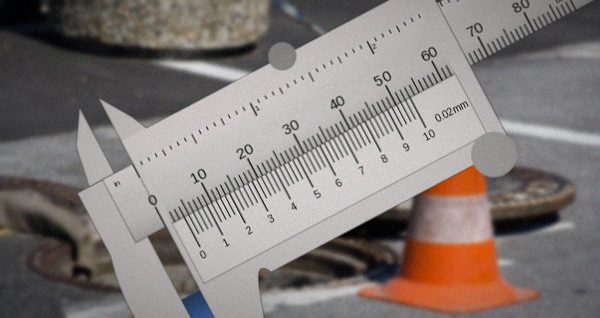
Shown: mm 4.0
